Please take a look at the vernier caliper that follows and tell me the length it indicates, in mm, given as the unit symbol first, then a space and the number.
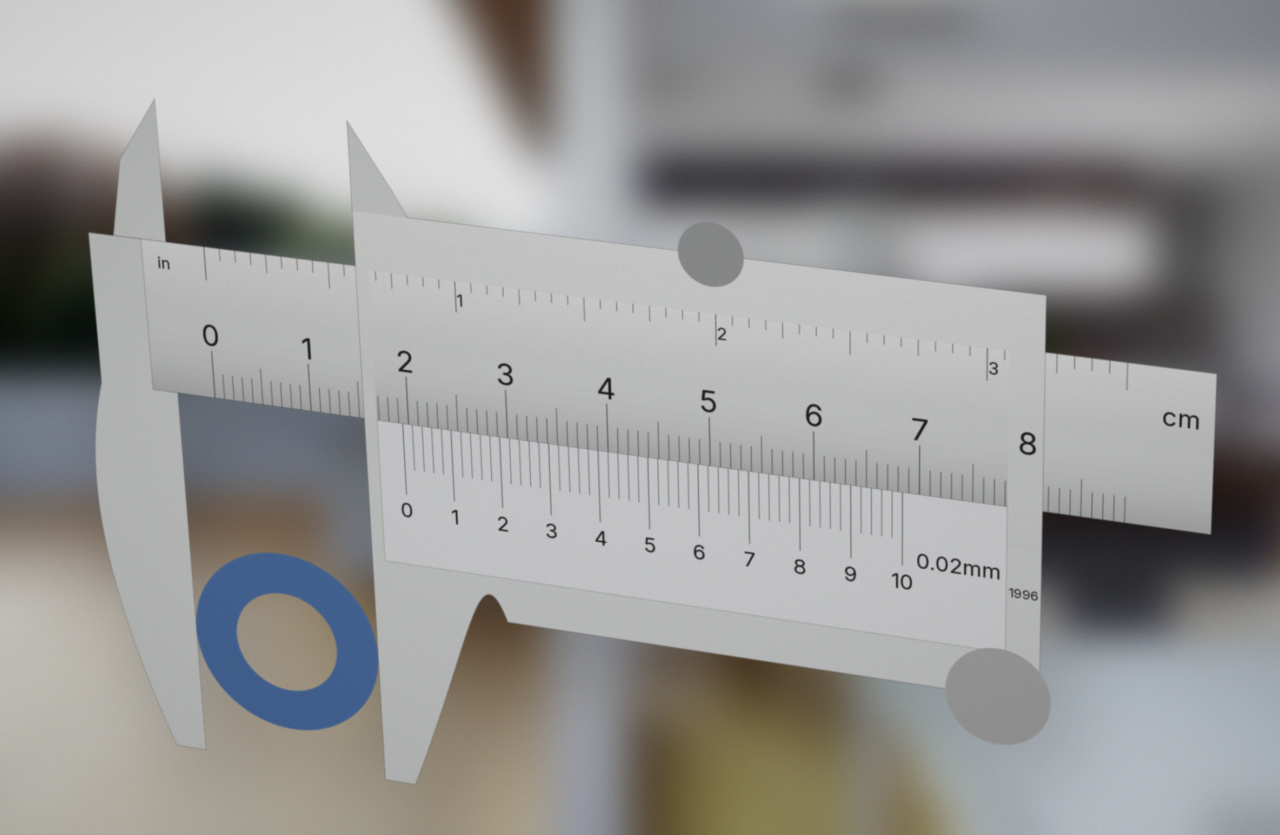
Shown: mm 19.4
